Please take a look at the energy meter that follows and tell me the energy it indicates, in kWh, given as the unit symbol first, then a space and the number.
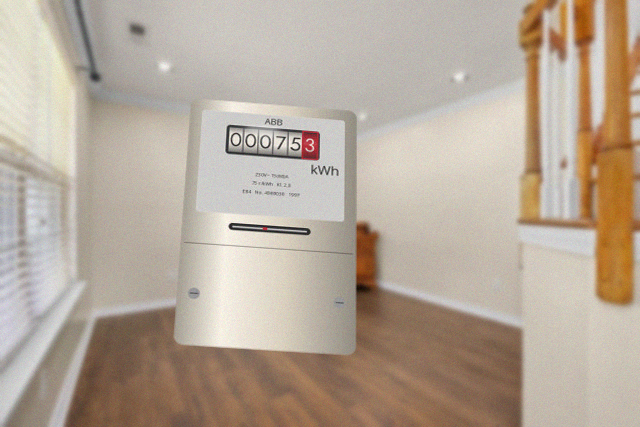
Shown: kWh 75.3
